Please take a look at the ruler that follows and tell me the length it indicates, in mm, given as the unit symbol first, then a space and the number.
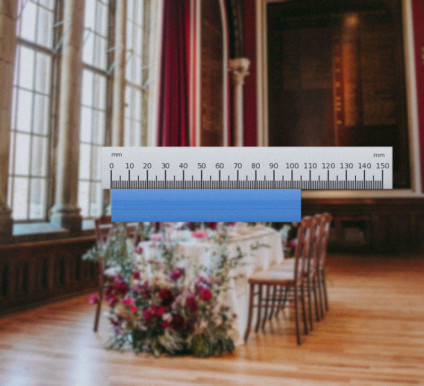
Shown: mm 105
